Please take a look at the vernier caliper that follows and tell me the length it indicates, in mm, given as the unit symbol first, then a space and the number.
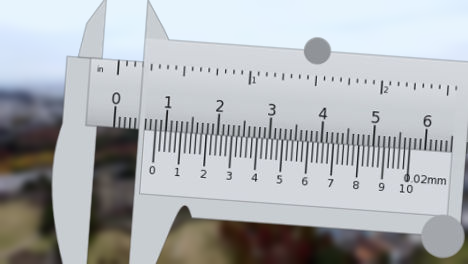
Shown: mm 8.0
